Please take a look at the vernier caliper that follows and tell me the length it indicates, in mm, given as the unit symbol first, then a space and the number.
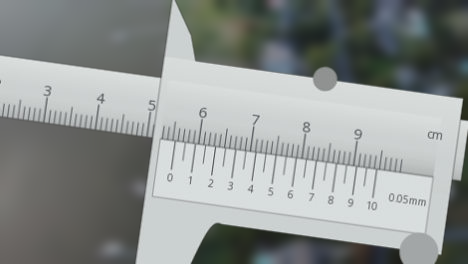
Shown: mm 55.5
